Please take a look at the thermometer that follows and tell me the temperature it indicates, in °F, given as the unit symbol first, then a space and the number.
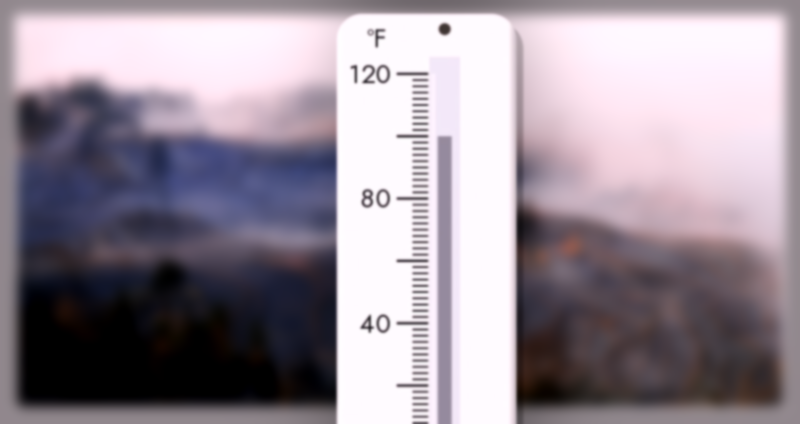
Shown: °F 100
